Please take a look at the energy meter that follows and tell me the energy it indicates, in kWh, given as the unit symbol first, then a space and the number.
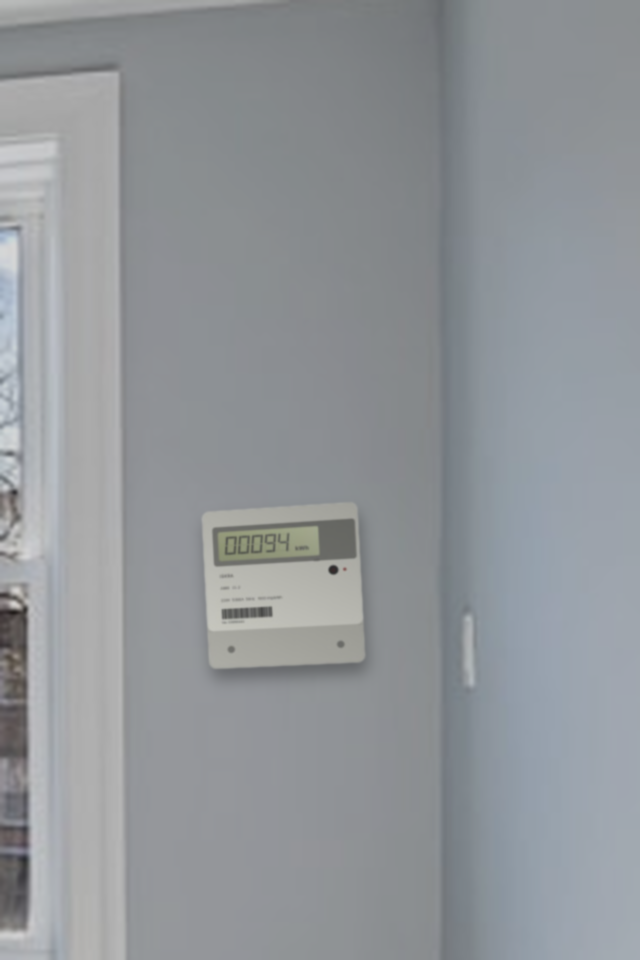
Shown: kWh 94
